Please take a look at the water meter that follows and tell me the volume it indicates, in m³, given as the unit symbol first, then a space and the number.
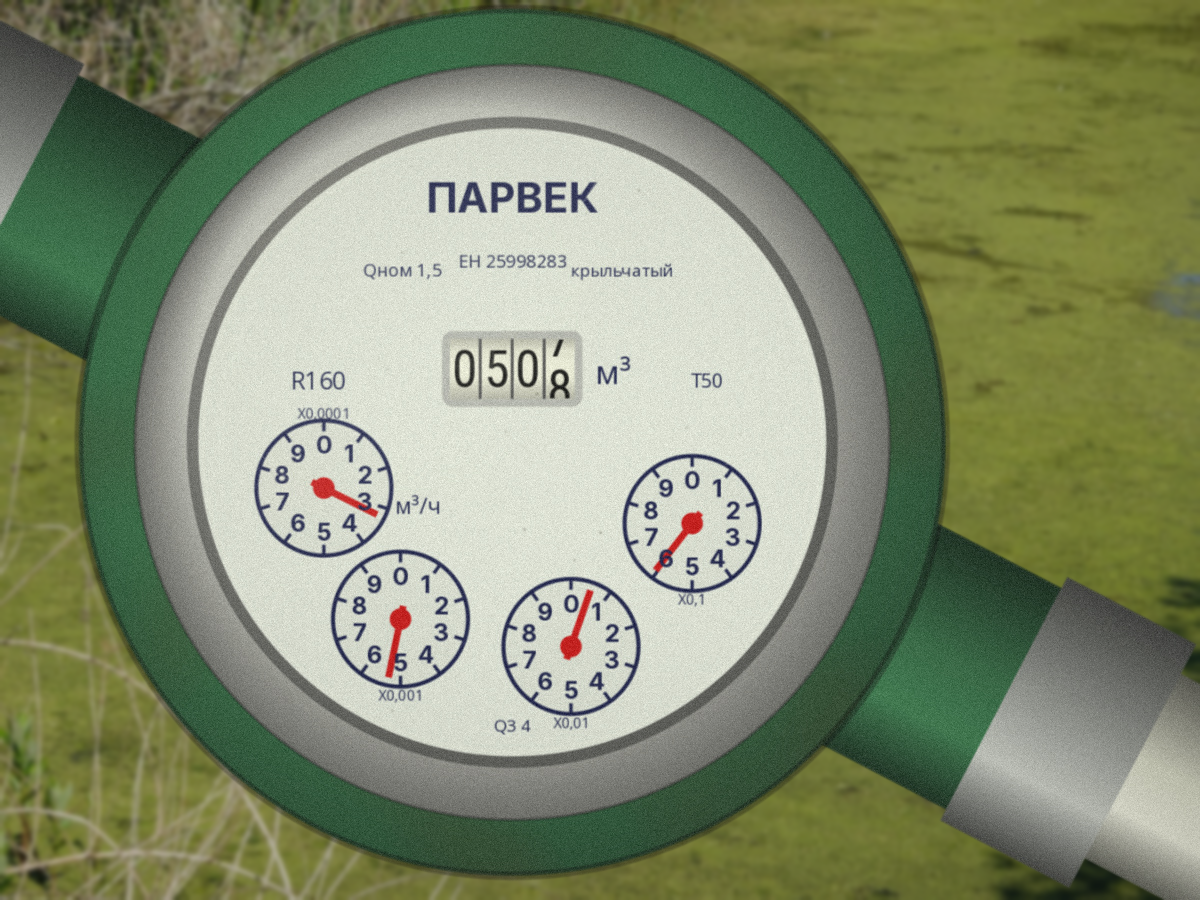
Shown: m³ 507.6053
